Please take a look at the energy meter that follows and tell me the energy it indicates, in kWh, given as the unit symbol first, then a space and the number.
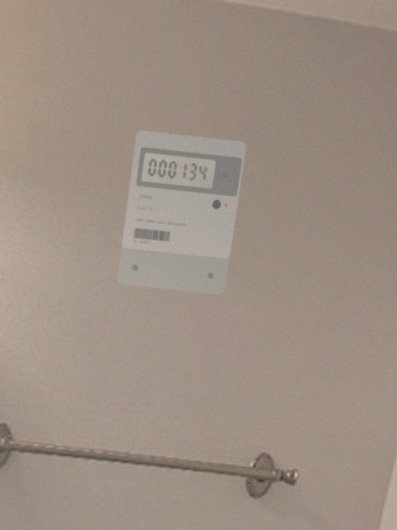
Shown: kWh 134
